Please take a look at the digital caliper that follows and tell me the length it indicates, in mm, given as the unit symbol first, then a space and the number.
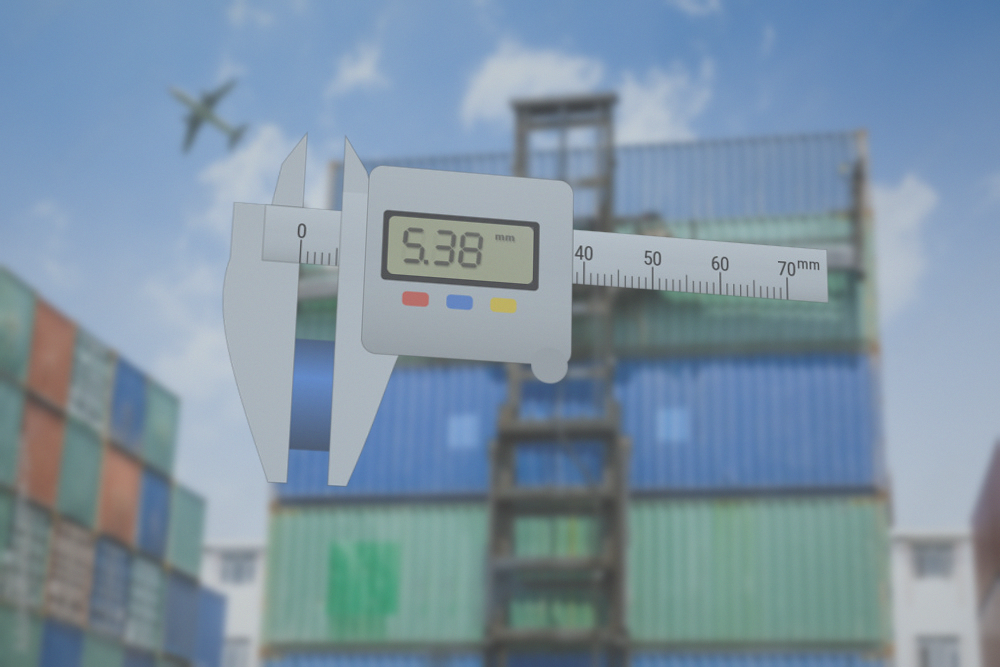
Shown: mm 5.38
